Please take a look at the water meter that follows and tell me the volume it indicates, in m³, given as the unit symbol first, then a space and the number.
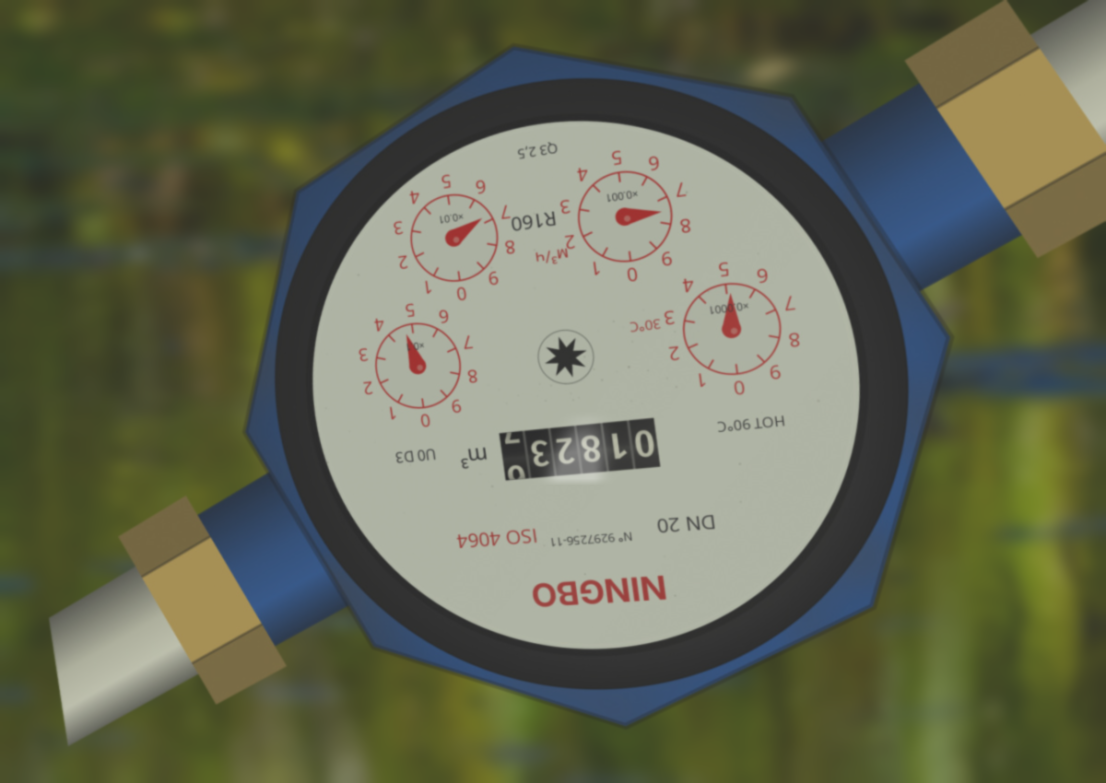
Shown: m³ 18236.4675
